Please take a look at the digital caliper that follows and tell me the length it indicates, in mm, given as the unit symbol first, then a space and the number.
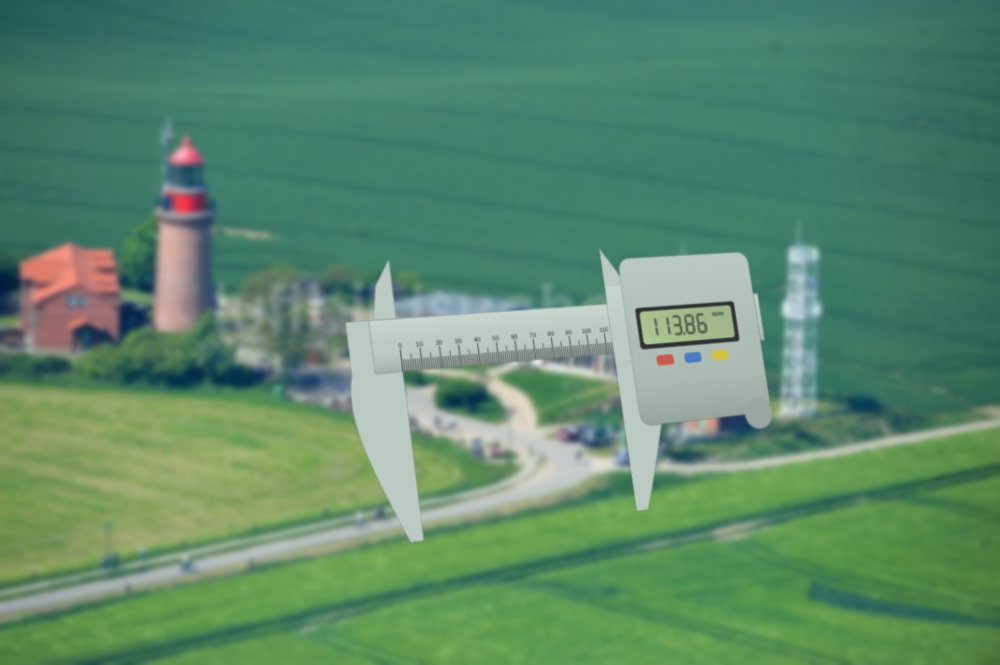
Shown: mm 113.86
